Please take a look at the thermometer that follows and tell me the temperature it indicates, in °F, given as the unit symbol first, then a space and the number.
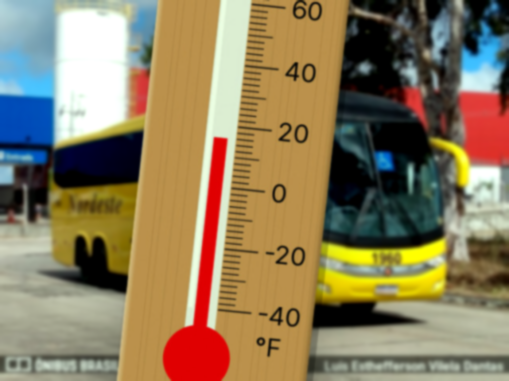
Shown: °F 16
